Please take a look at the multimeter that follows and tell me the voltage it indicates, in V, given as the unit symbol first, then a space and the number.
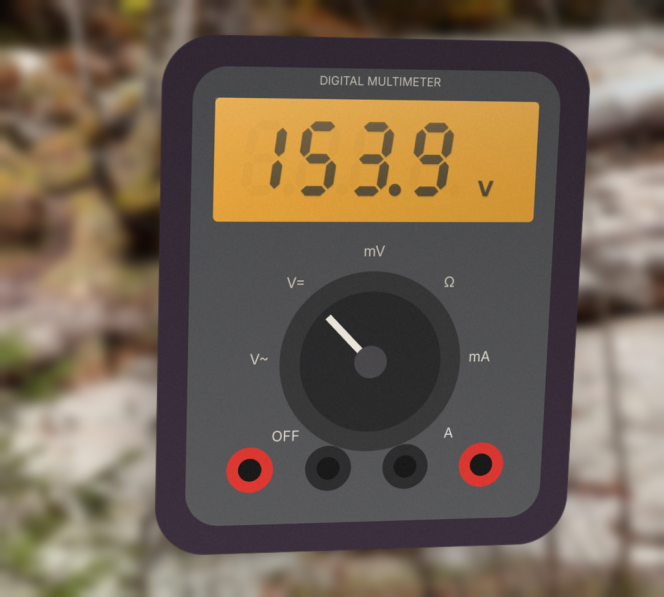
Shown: V 153.9
